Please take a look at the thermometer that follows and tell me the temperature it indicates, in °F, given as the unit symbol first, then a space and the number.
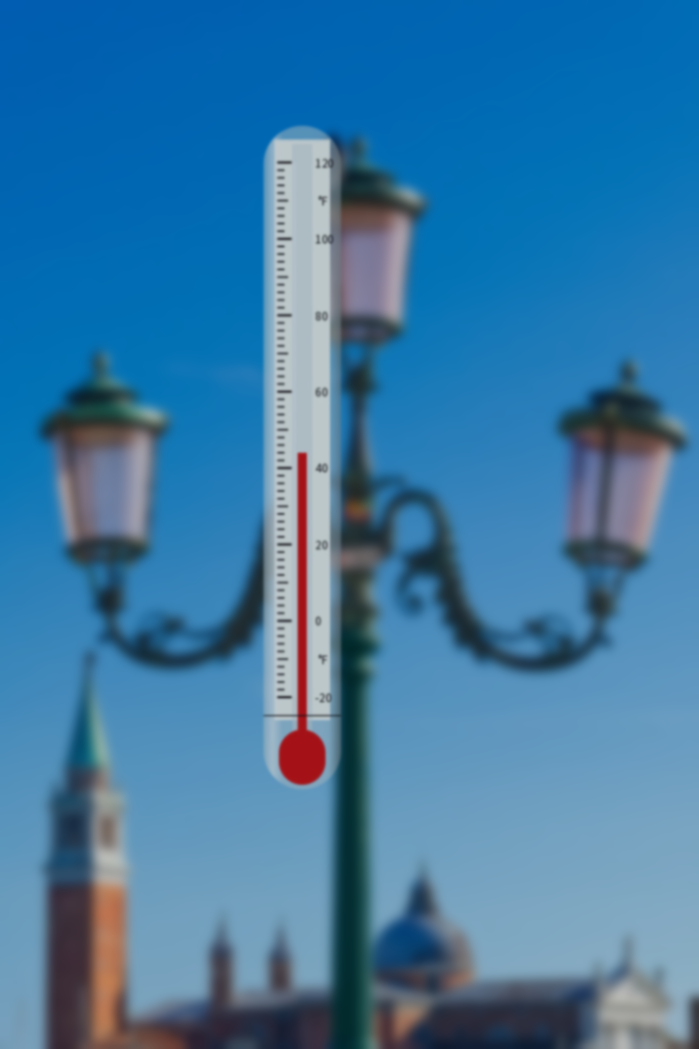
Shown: °F 44
